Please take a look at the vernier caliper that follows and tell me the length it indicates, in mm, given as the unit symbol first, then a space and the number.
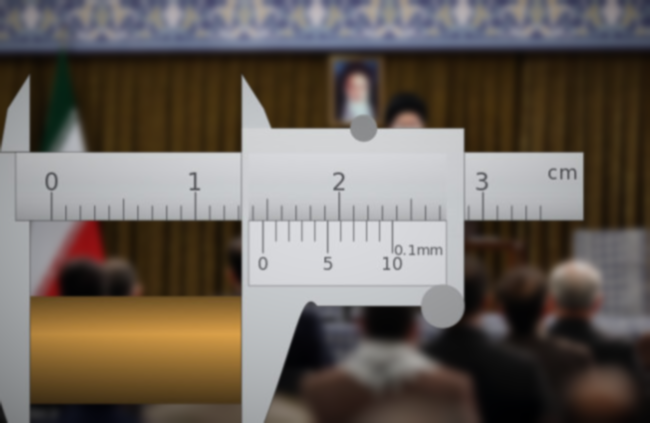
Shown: mm 14.7
